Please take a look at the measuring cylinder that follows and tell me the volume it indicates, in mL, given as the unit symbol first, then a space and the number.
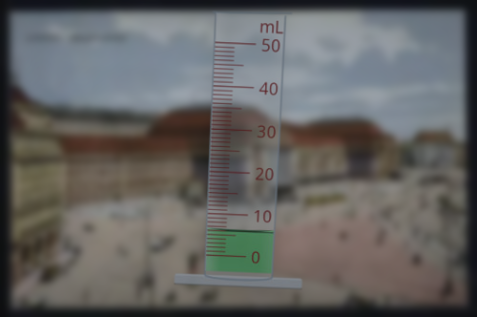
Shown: mL 6
